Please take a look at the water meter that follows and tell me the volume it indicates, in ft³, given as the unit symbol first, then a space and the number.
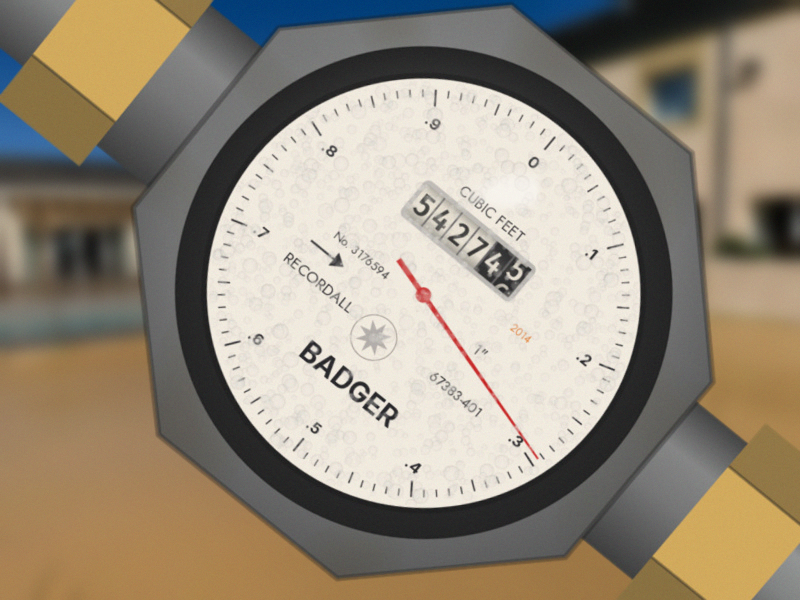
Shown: ft³ 542745.29
